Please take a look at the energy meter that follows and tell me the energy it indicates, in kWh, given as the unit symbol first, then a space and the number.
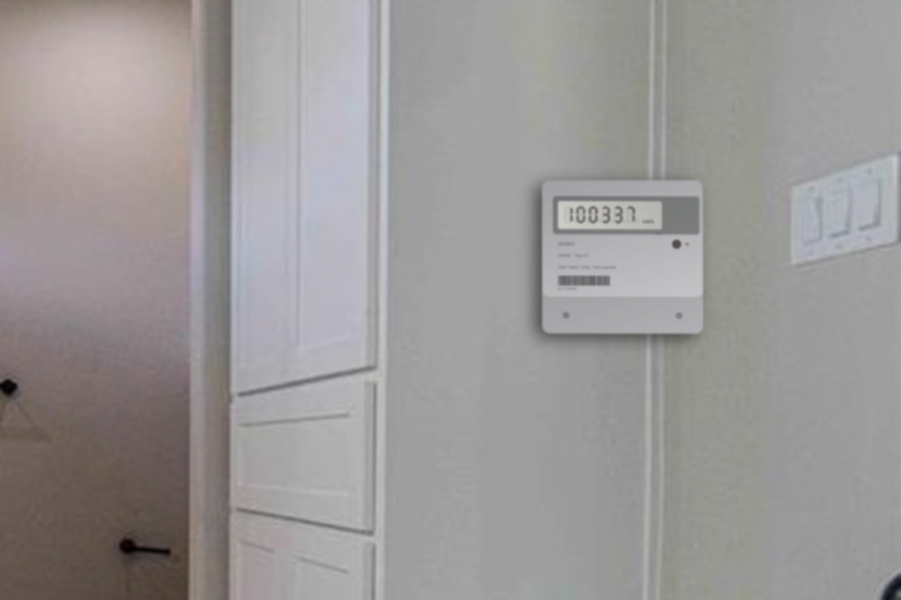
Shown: kWh 100337
